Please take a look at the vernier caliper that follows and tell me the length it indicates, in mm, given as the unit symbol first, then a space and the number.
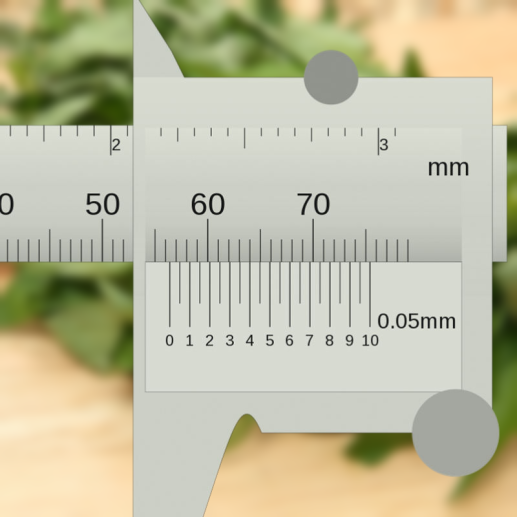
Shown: mm 56.4
